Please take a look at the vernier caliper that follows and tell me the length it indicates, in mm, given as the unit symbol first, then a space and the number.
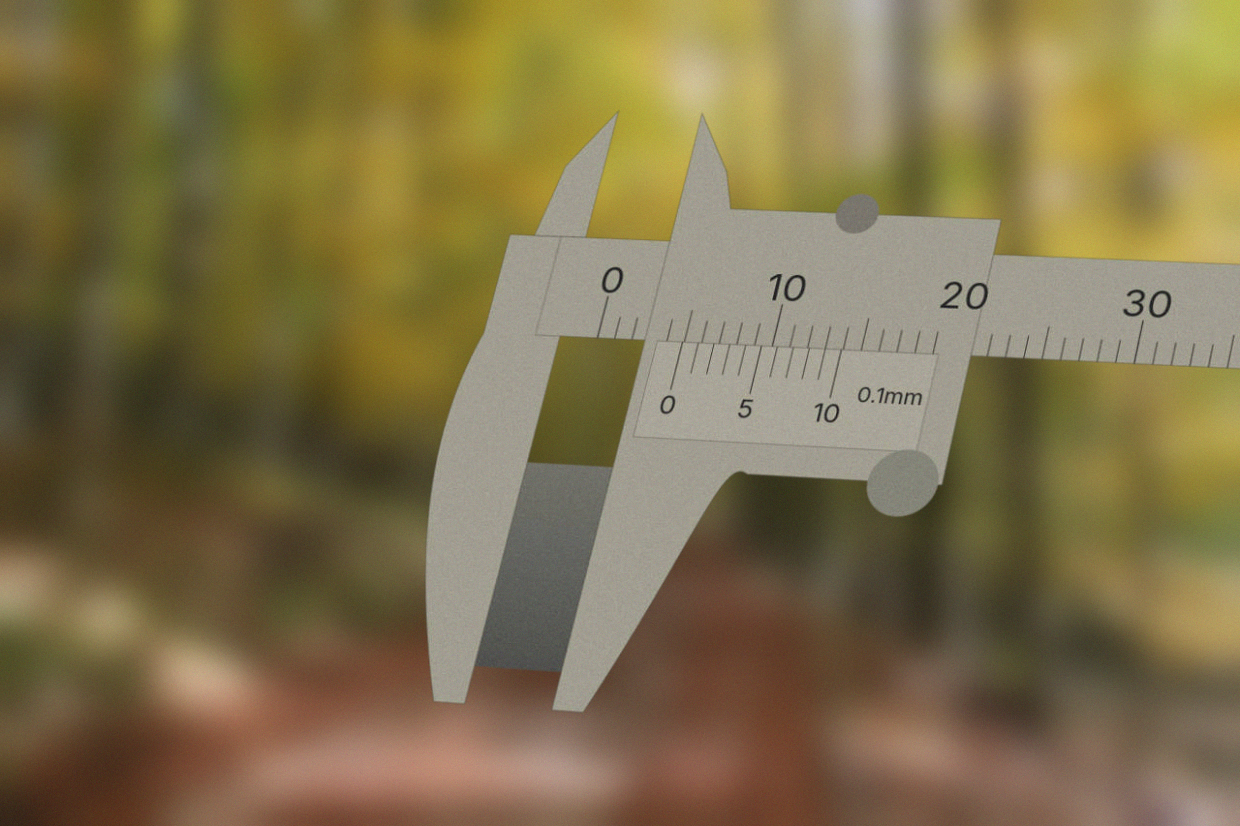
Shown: mm 4.9
